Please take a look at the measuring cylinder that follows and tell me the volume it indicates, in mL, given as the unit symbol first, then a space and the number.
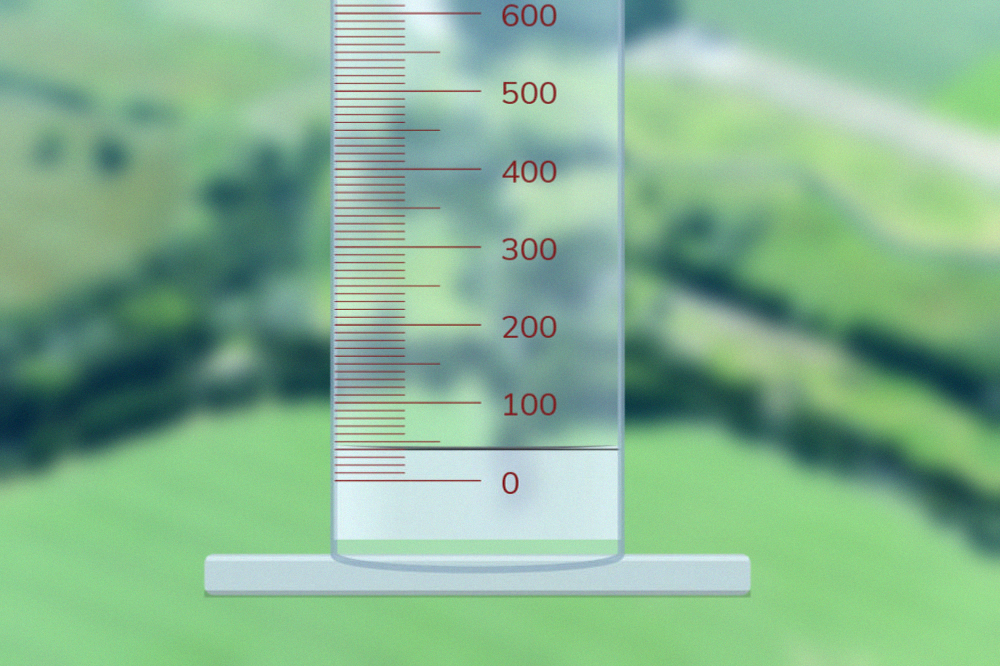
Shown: mL 40
